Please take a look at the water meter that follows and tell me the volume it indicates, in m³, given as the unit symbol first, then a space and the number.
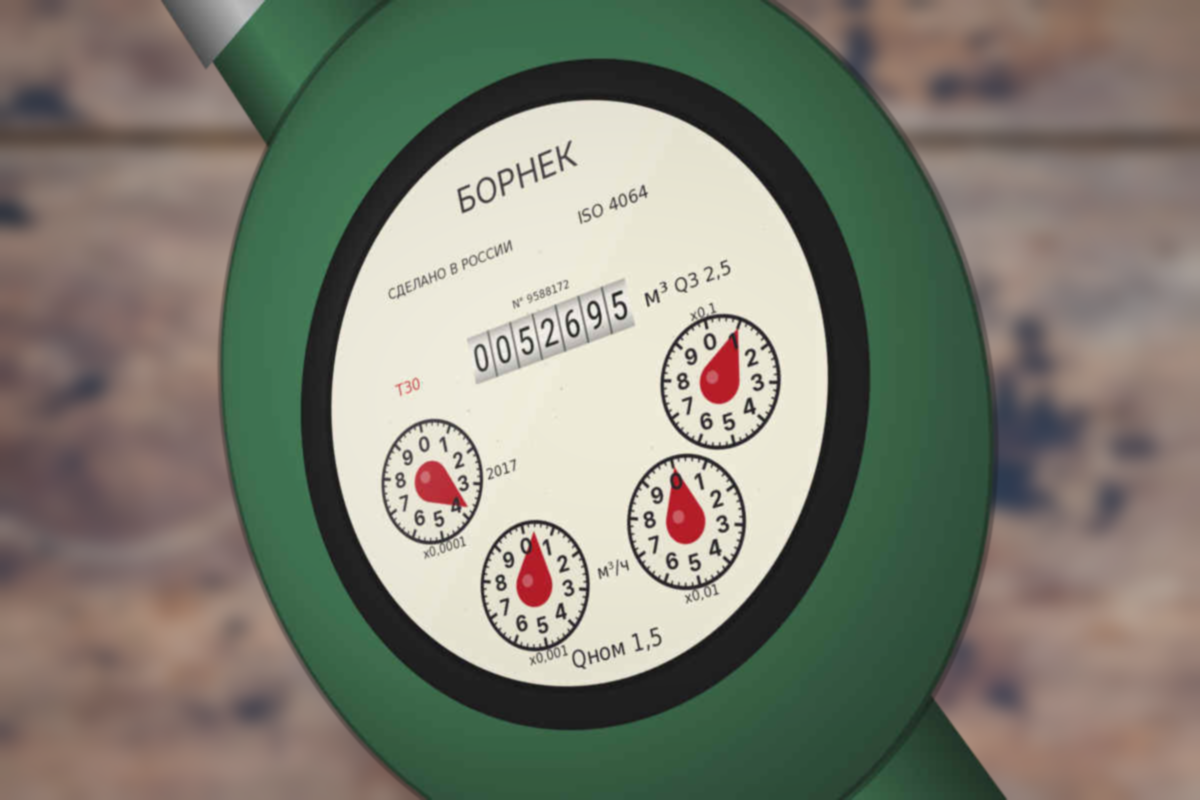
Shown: m³ 52695.1003
